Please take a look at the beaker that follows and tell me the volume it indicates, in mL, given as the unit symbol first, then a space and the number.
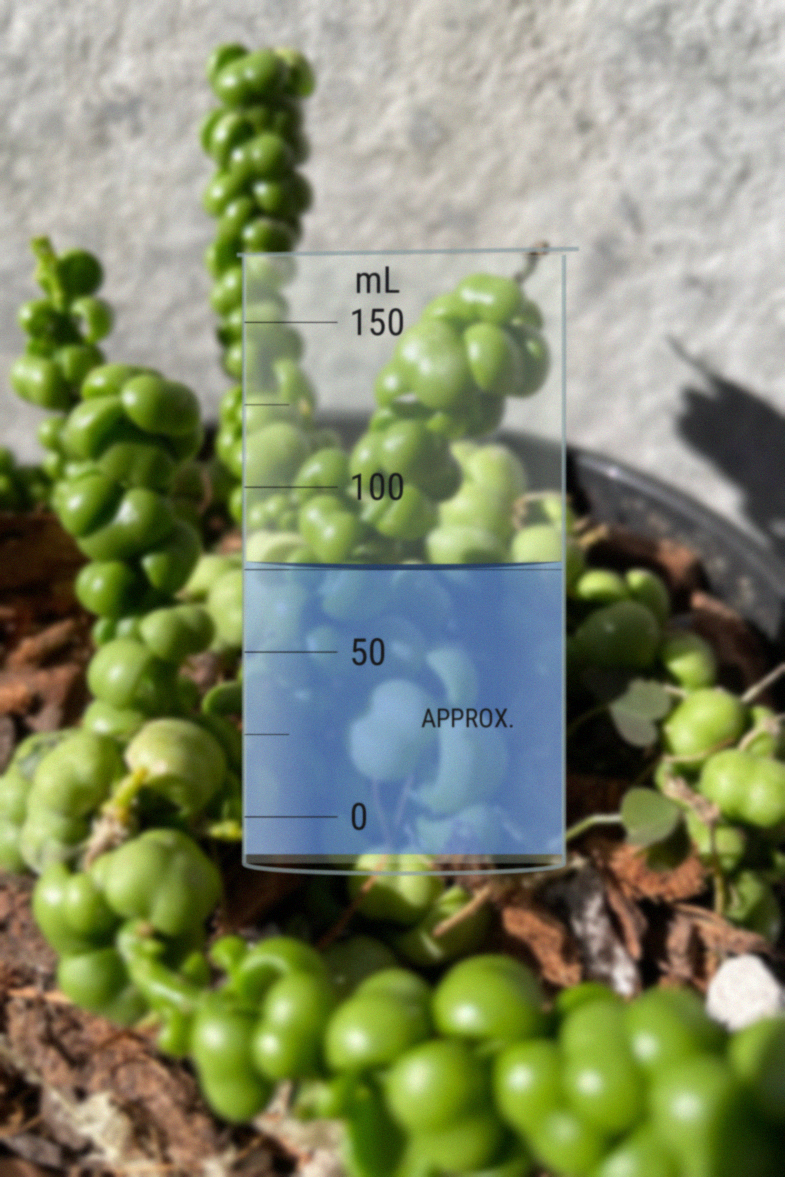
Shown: mL 75
